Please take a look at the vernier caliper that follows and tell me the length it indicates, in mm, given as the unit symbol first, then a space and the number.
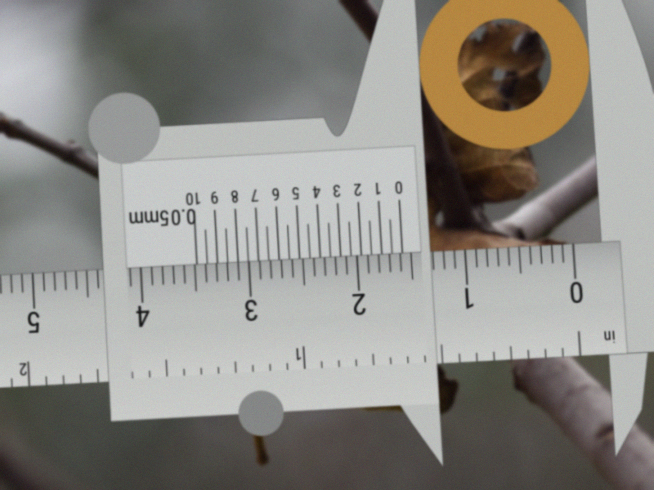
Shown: mm 15.8
